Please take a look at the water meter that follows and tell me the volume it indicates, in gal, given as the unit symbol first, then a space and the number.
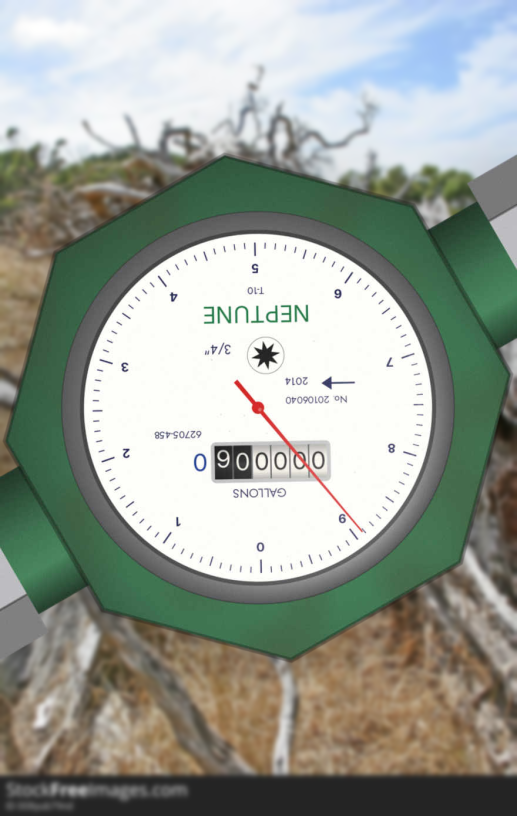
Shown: gal 58.9
